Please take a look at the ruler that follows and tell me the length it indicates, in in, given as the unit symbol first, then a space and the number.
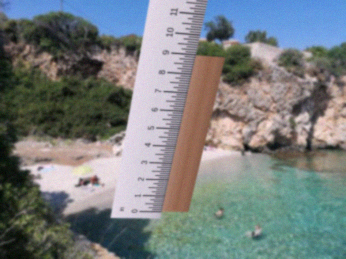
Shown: in 9
